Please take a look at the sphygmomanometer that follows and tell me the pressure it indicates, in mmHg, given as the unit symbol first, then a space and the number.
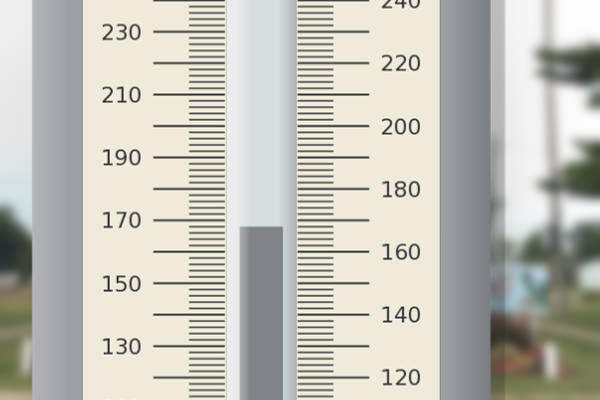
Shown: mmHg 168
